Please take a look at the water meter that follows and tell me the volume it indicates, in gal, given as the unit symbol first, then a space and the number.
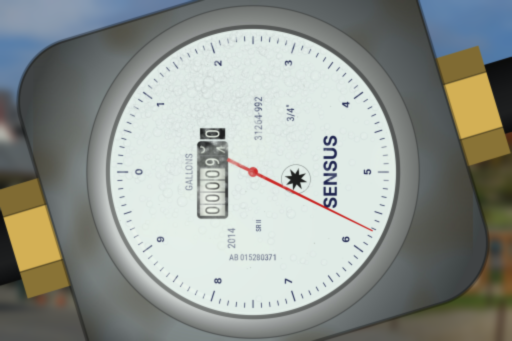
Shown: gal 935.7
